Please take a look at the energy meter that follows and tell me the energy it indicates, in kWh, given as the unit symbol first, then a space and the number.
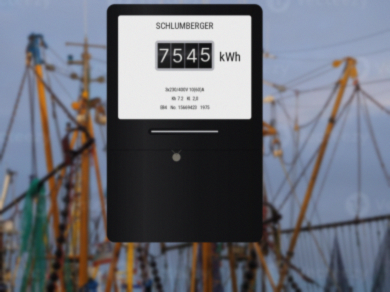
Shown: kWh 7545
